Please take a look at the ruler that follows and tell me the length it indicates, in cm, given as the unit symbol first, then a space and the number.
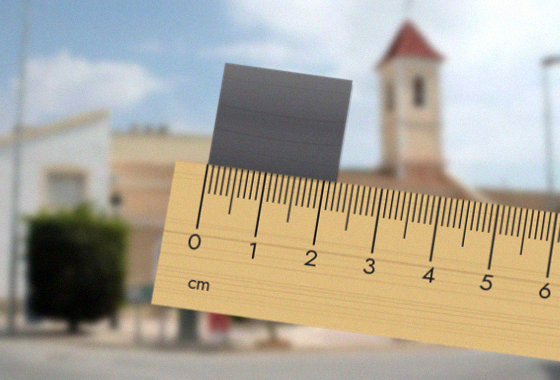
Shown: cm 2.2
